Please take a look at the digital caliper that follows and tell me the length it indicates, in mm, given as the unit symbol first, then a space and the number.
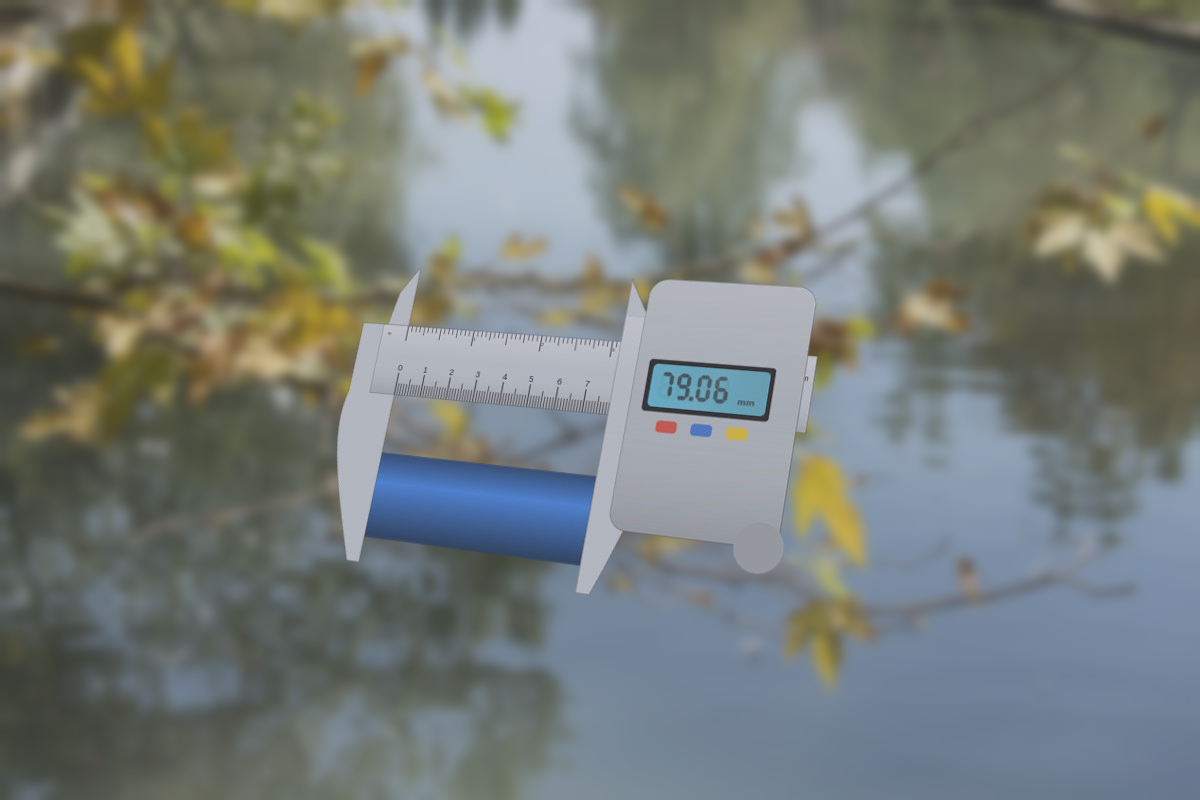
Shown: mm 79.06
